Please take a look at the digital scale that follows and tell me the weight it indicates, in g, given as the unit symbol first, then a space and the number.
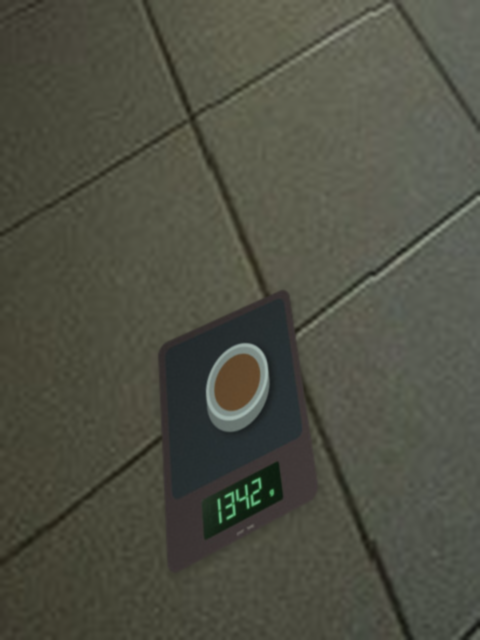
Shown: g 1342
